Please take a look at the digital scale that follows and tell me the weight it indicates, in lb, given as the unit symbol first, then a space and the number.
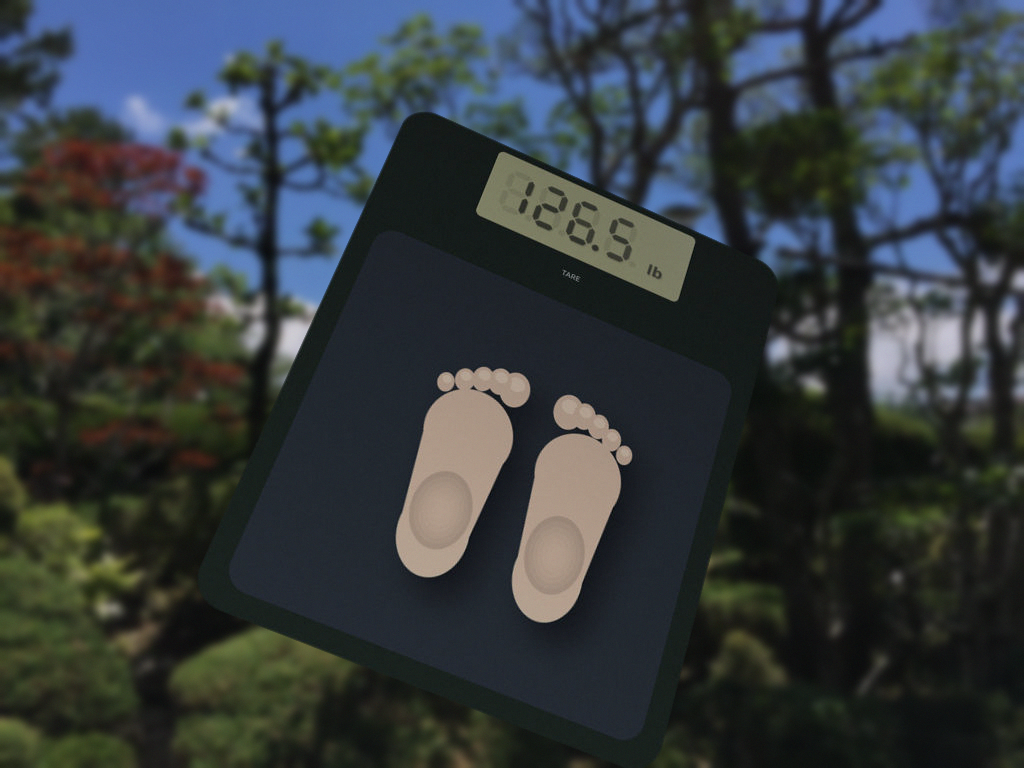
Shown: lb 126.5
